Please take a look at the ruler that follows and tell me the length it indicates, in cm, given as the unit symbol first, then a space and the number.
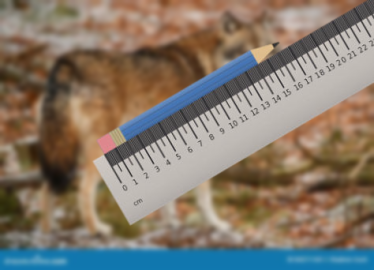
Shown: cm 16.5
